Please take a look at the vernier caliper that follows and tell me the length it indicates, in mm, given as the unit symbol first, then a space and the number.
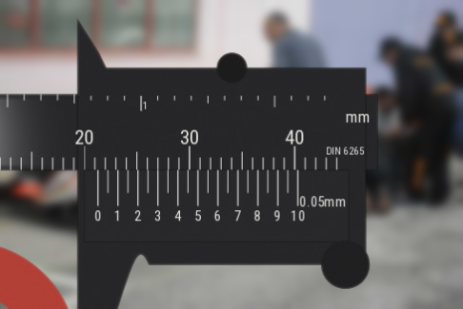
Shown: mm 21.3
